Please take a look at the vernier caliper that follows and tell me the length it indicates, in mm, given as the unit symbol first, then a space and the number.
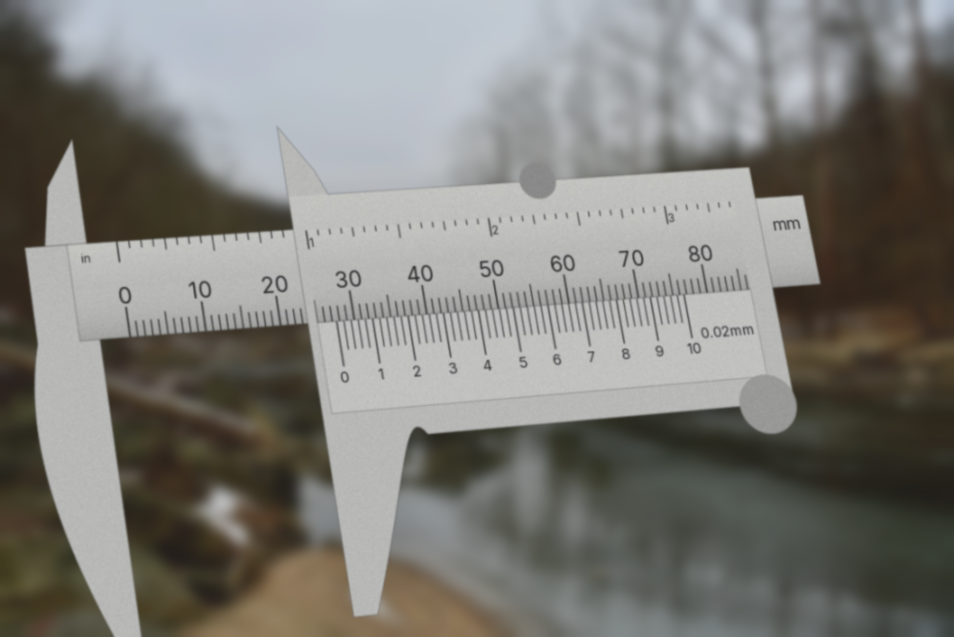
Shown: mm 27.6
